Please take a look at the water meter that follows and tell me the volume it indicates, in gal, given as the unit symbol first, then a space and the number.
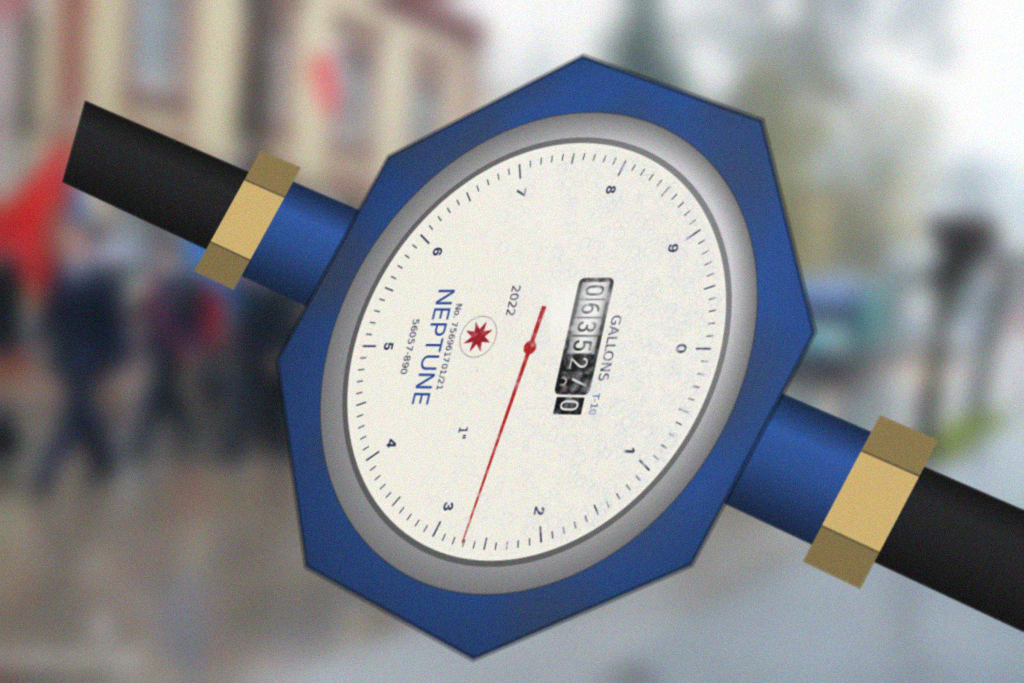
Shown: gal 635272.7
